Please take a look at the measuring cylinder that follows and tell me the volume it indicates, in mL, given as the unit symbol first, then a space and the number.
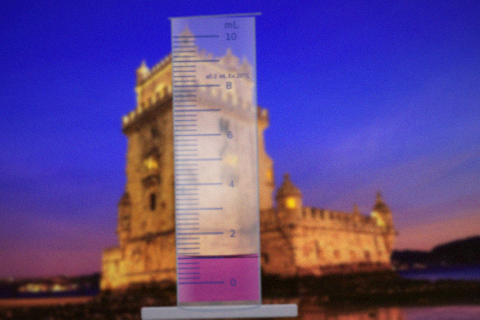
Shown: mL 1
